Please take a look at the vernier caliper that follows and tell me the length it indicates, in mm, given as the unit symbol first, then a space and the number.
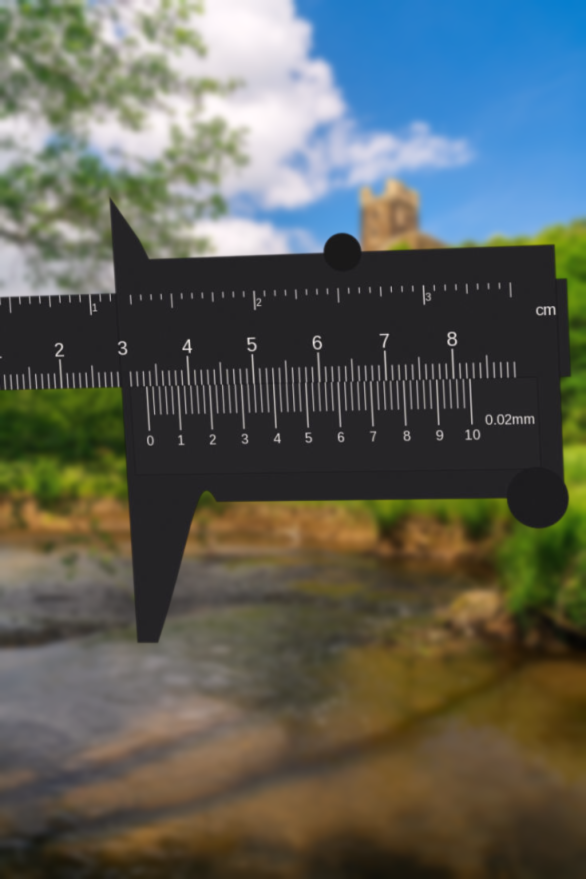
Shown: mm 33.4
